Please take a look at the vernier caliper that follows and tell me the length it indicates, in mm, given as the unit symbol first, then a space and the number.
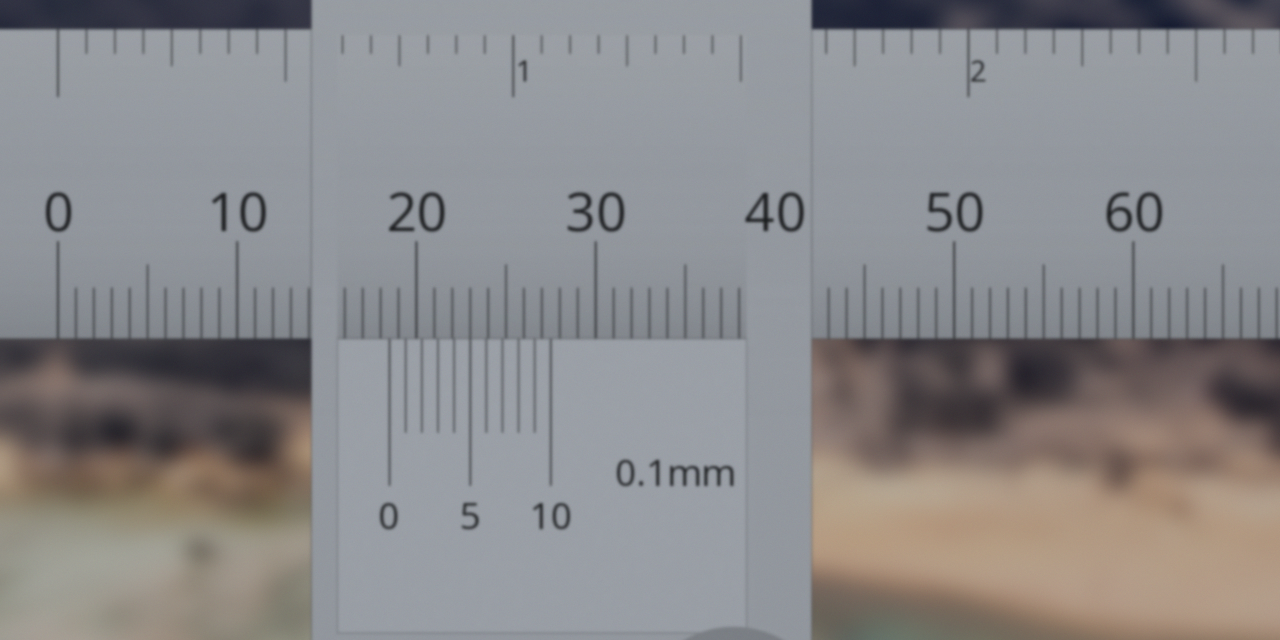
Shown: mm 18.5
